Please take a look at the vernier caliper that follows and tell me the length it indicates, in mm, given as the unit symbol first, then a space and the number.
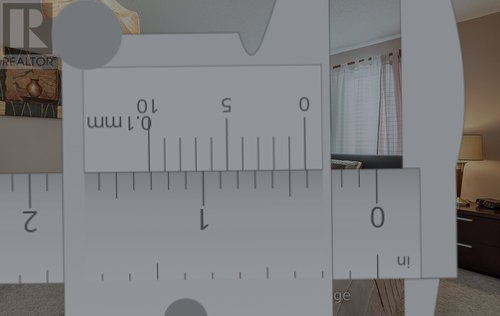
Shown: mm 4.1
